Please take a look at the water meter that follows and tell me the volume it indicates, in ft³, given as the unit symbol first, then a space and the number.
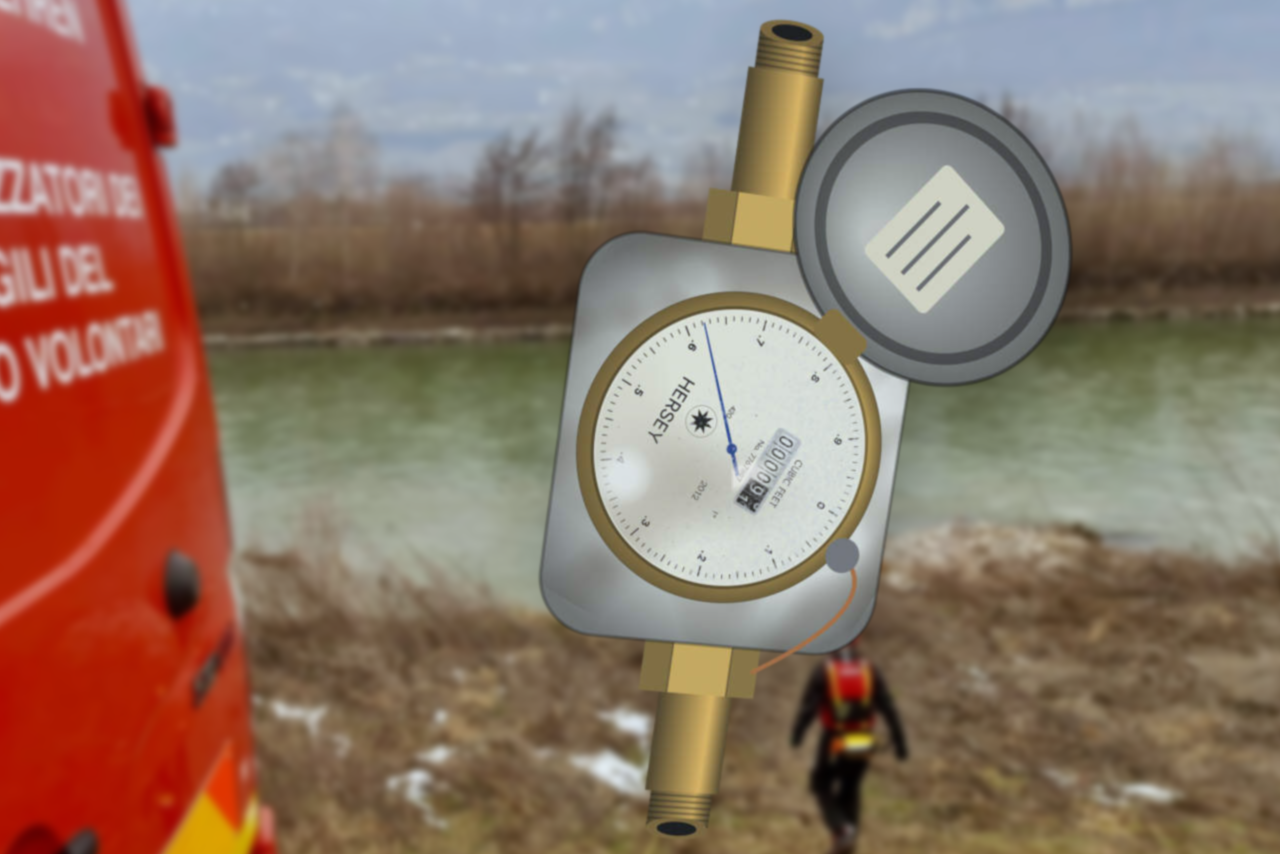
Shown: ft³ 90.62
